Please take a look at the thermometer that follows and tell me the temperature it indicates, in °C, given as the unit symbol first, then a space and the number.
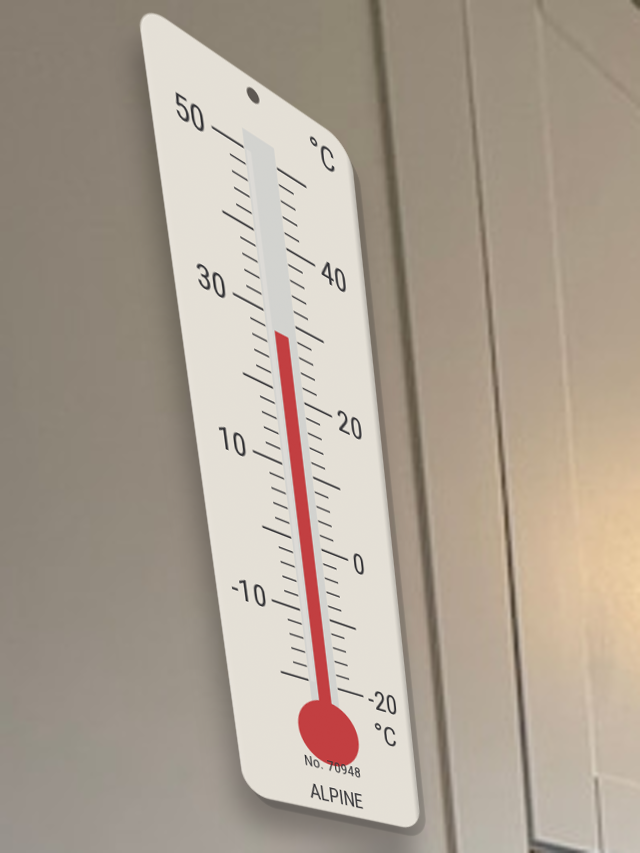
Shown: °C 28
